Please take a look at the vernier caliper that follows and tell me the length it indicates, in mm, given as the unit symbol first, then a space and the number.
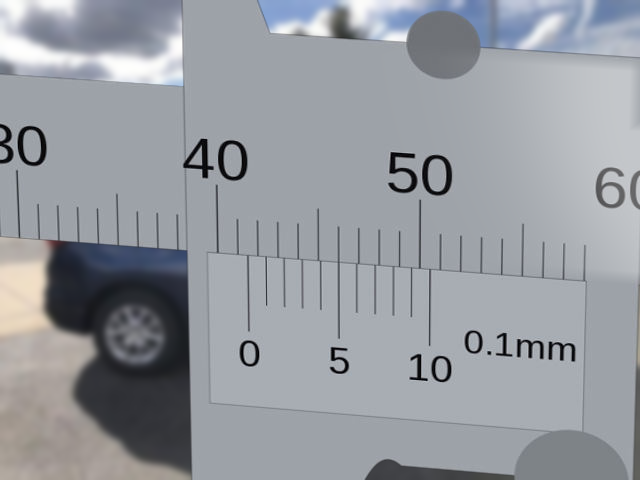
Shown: mm 41.5
